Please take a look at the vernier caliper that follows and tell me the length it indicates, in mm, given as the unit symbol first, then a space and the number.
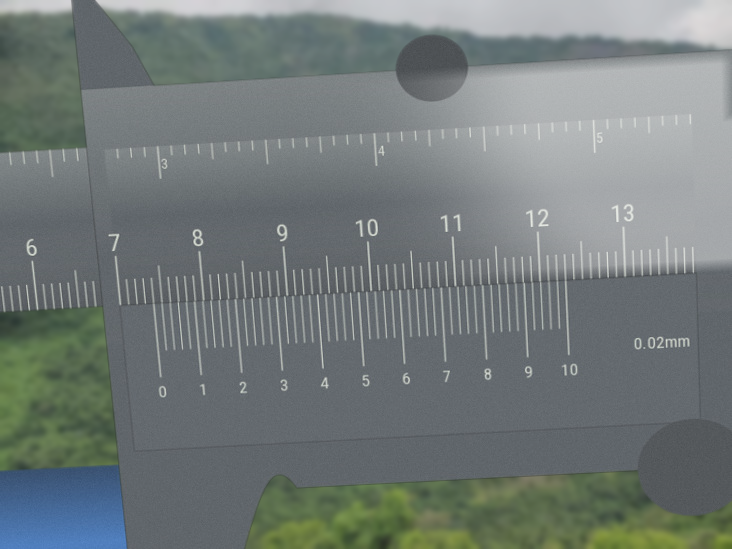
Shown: mm 74.0
